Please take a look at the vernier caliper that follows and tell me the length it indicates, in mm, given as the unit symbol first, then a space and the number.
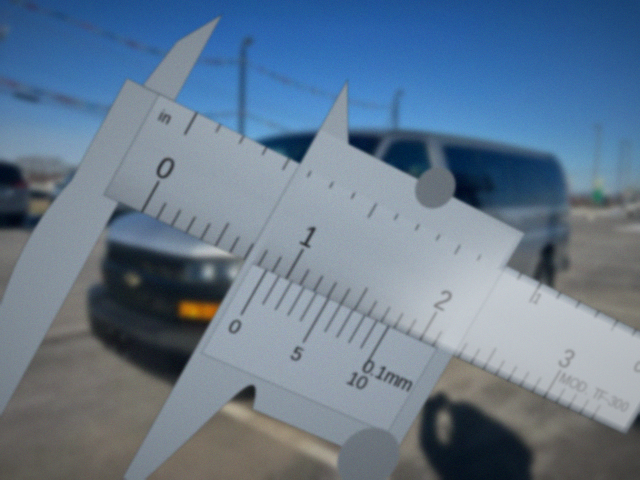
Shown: mm 8.6
